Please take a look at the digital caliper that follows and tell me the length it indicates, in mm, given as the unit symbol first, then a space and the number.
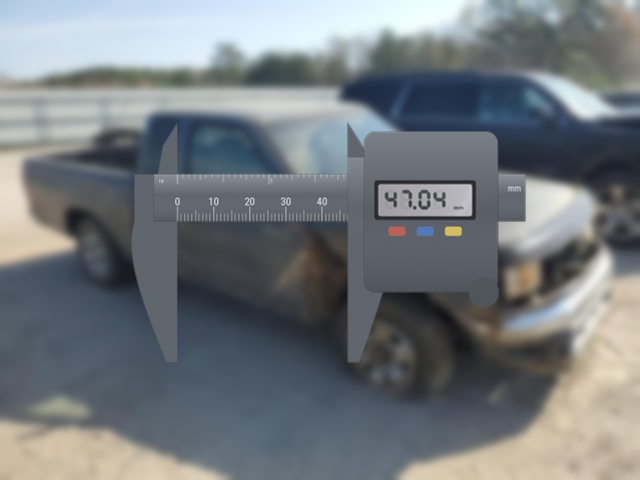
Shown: mm 47.04
